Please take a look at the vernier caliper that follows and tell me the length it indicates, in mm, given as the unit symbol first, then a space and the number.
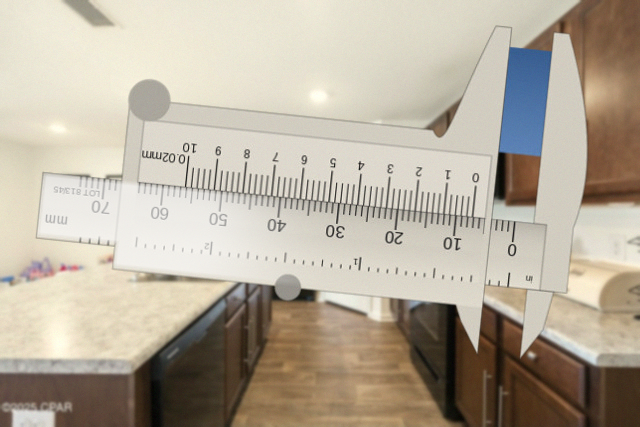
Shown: mm 7.2
